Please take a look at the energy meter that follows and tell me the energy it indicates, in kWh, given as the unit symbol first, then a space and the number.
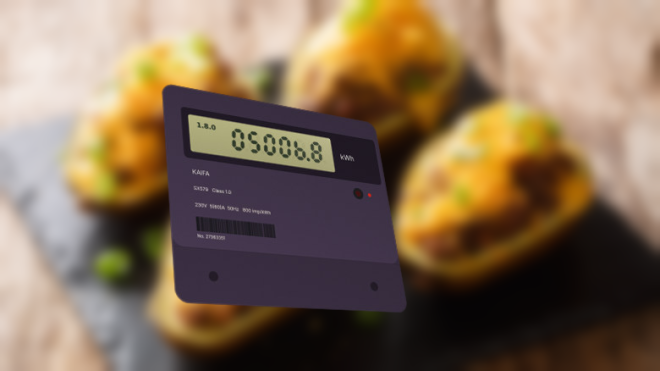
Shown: kWh 5006.8
